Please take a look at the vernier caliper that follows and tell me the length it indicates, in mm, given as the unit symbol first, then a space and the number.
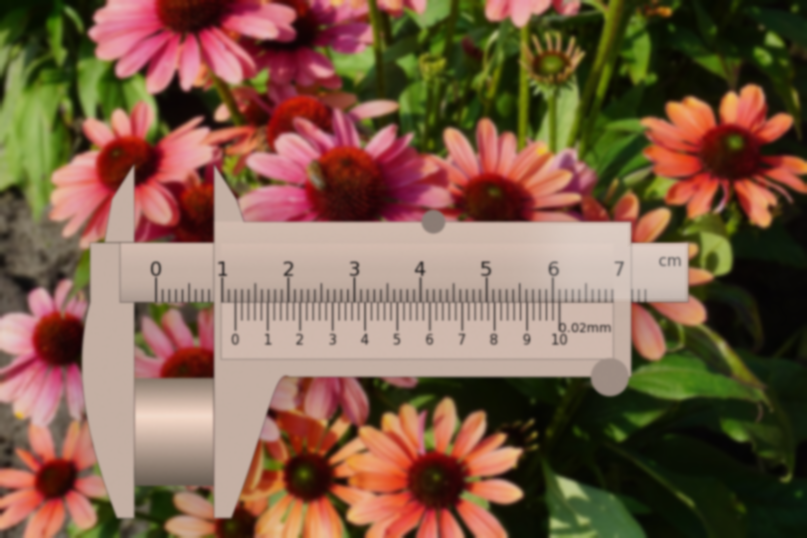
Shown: mm 12.0
